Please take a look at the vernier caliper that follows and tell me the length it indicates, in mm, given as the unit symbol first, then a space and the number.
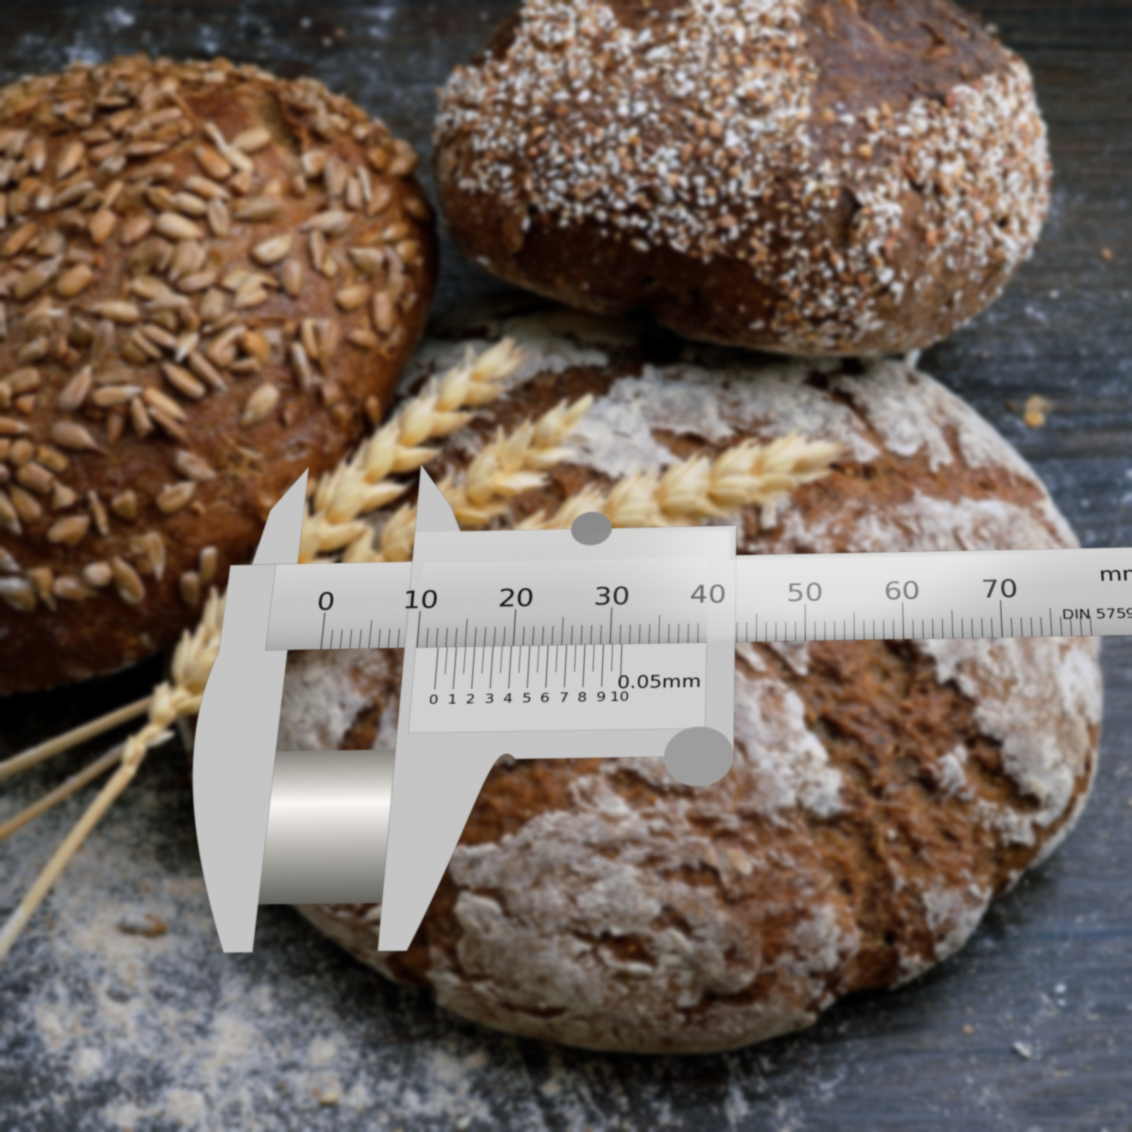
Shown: mm 12.2
